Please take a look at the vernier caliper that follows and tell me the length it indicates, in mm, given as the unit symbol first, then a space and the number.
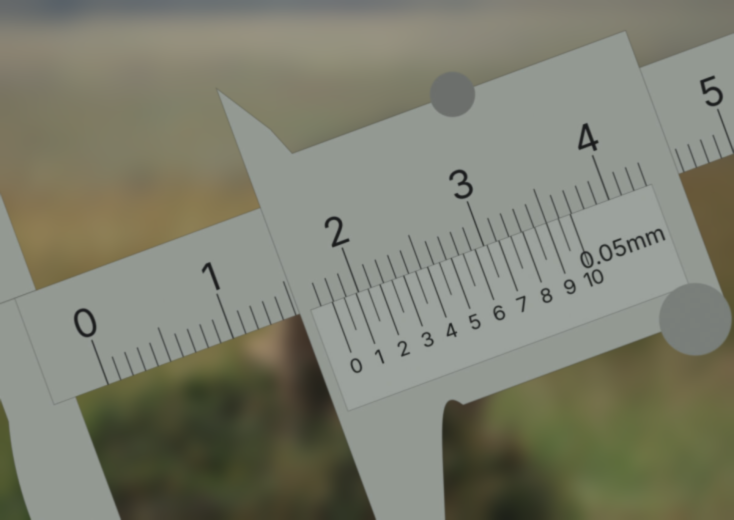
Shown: mm 17.9
